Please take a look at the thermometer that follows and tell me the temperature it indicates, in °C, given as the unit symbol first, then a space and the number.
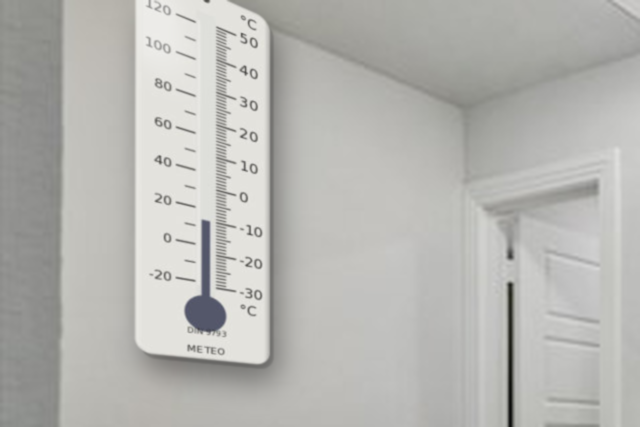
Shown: °C -10
